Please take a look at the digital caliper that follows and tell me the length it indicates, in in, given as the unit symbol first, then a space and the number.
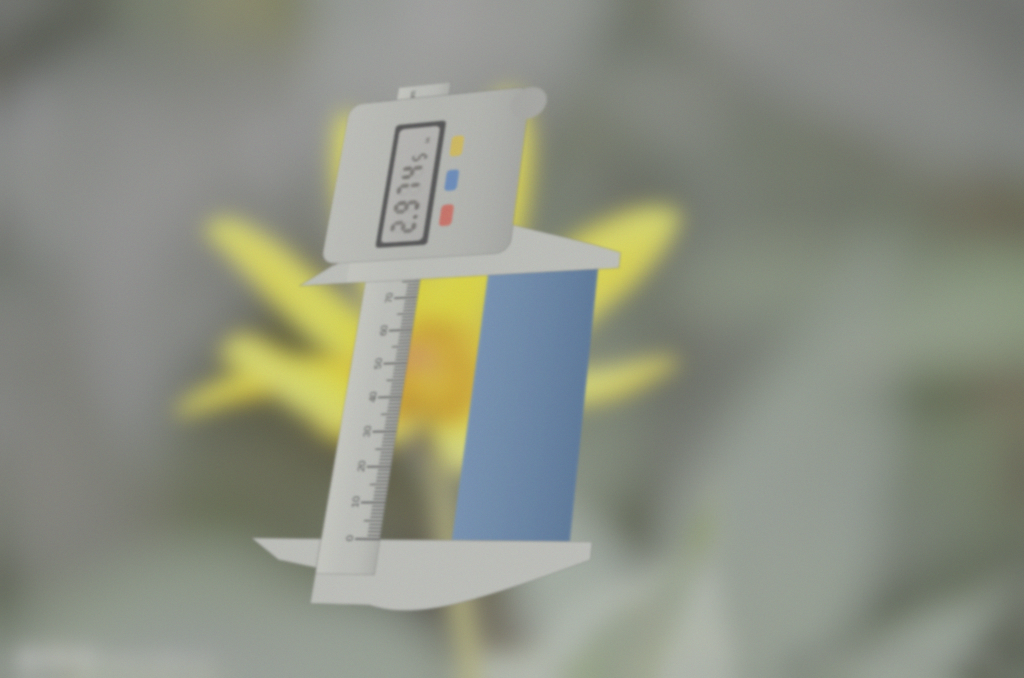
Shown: in 2.9745
